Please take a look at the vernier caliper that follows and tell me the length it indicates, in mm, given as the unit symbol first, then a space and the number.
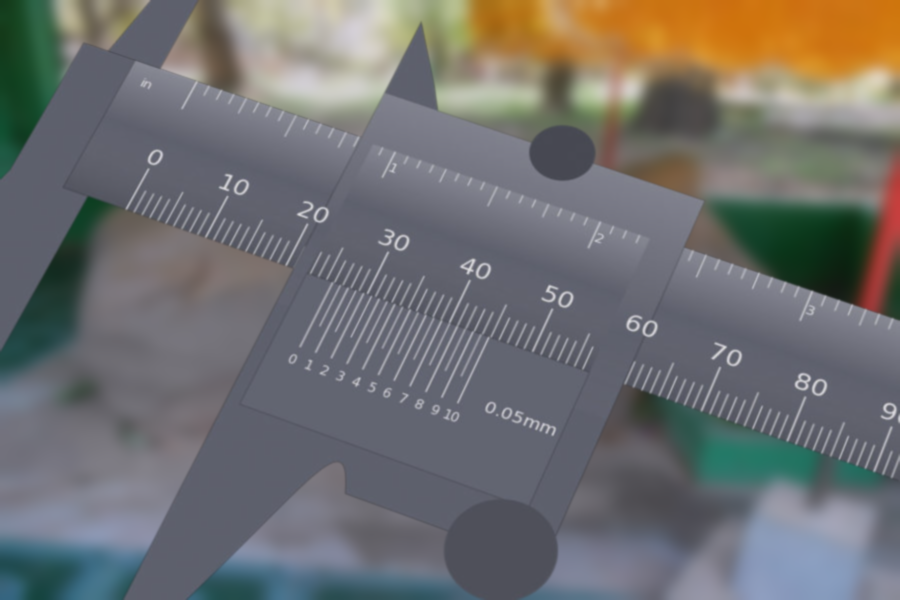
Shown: mm 25.8
